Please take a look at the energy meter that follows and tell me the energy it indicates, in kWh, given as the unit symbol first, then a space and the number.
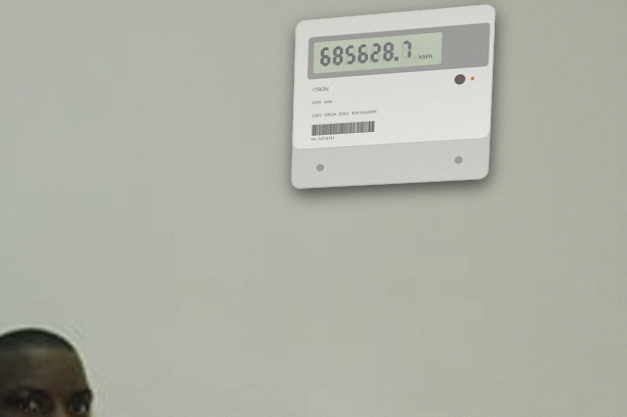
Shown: kWh 685628.7
